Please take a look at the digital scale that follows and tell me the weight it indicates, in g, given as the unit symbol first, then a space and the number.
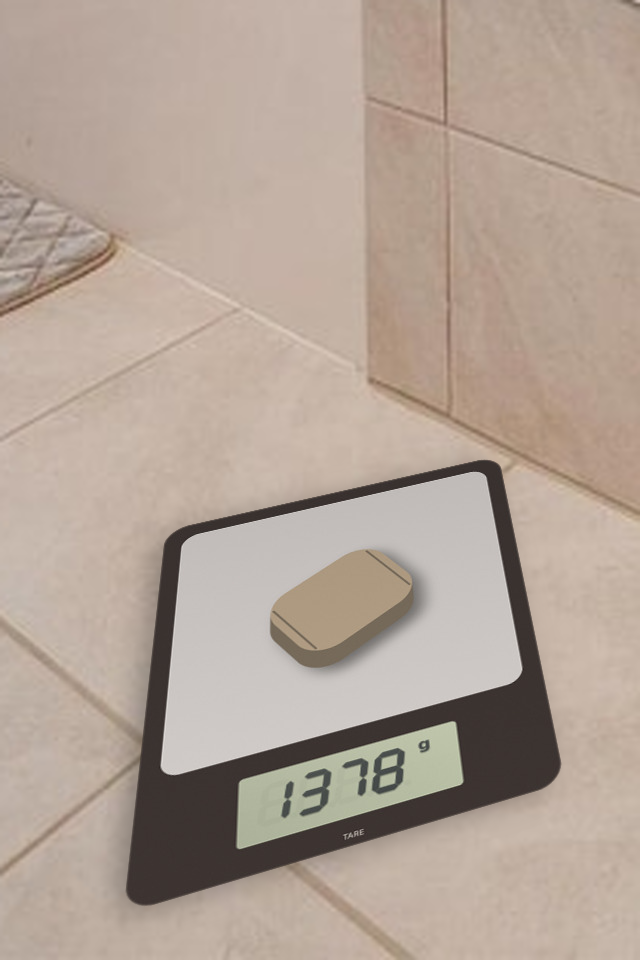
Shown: g 1378
